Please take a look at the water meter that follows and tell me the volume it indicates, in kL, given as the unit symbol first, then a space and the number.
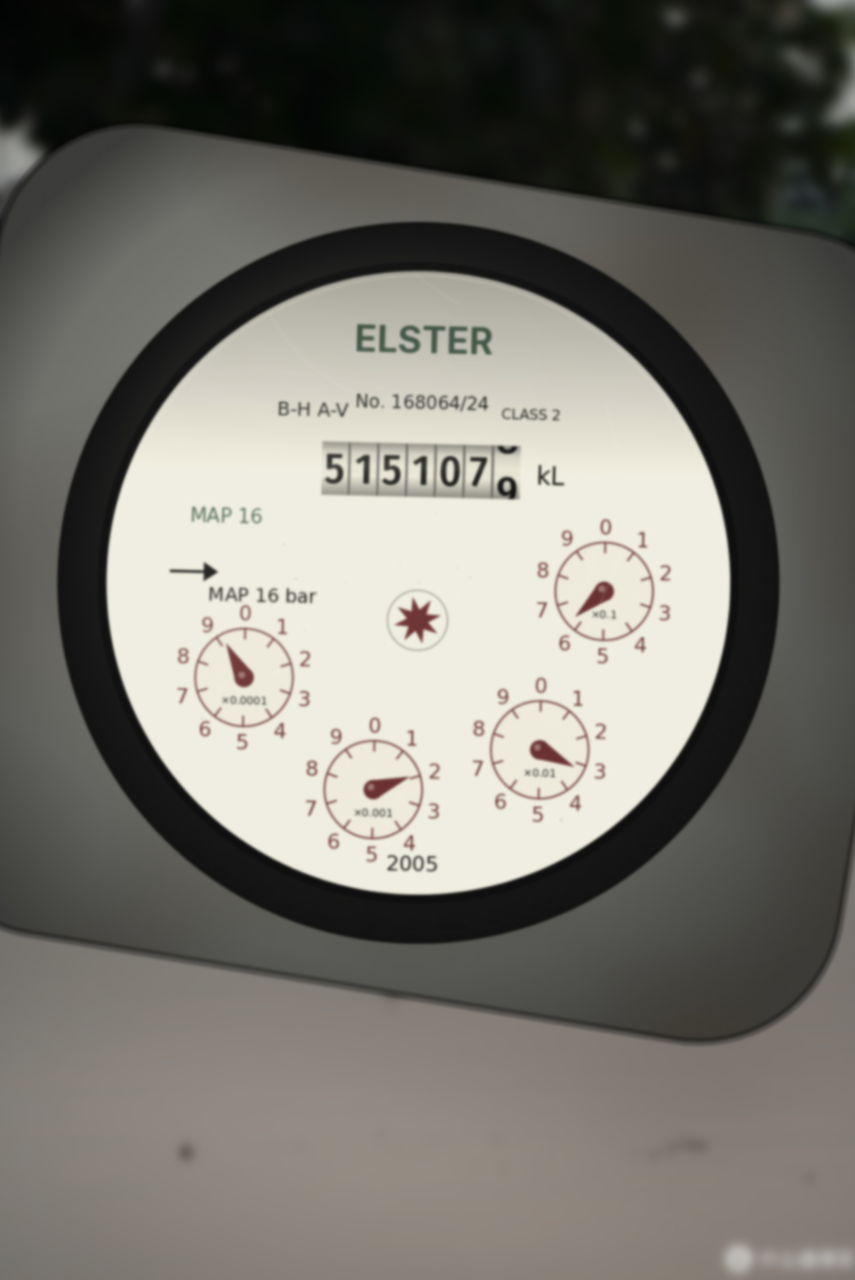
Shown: kL 5151078.6319
